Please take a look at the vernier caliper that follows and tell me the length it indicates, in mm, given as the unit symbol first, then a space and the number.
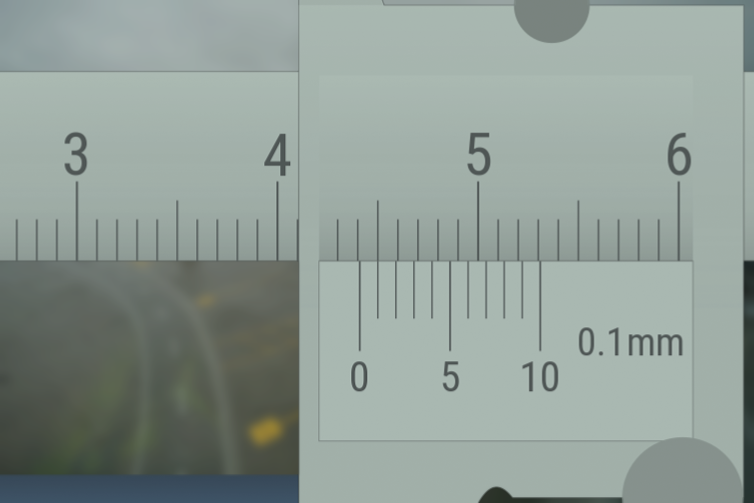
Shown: mm 44.1
